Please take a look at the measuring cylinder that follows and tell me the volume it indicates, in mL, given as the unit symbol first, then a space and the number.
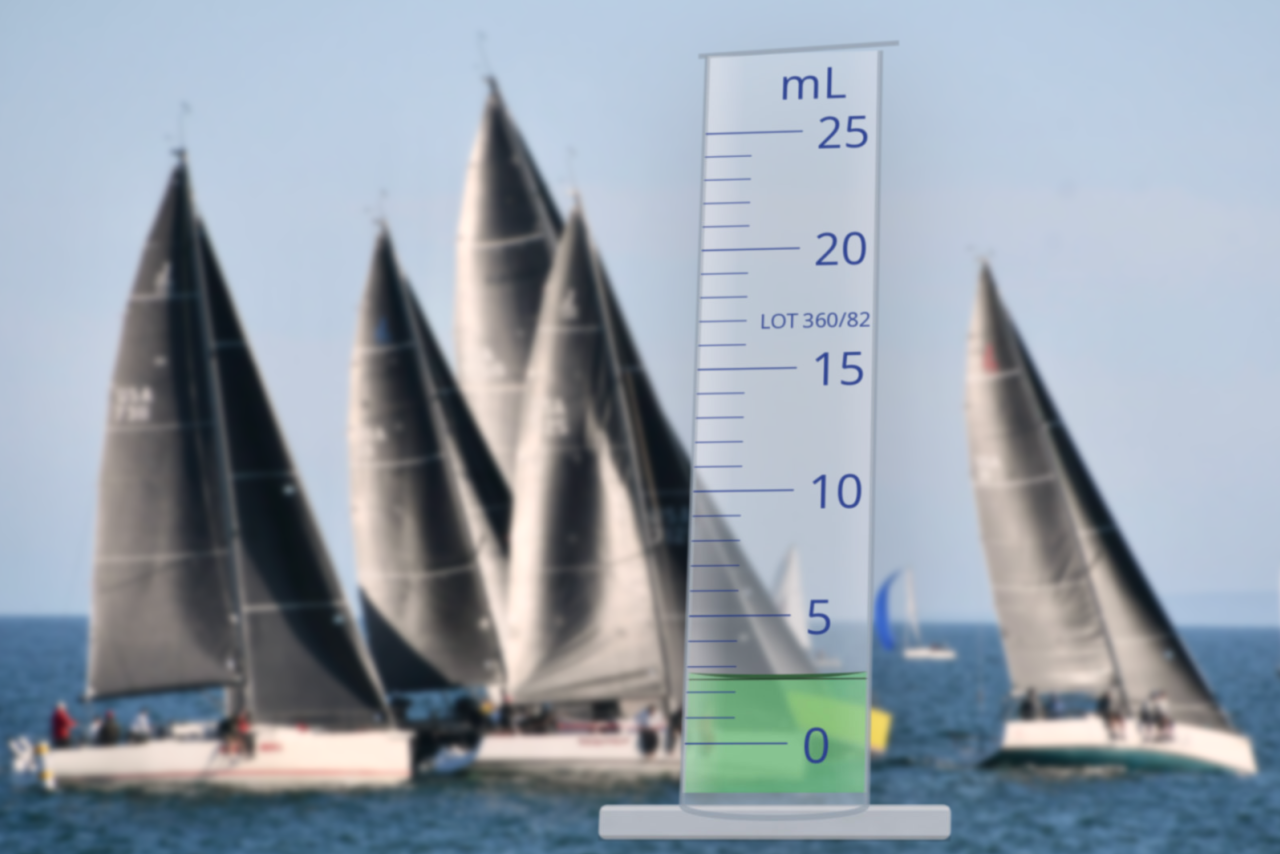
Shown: mL 2.5
